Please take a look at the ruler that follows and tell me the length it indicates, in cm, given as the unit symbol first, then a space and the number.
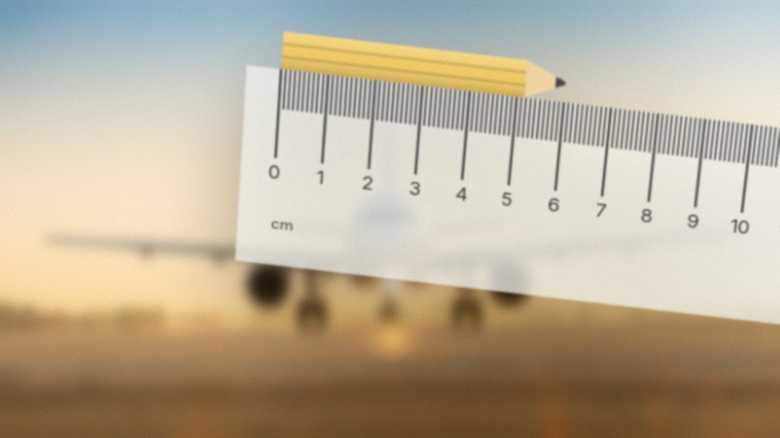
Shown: cm 6
